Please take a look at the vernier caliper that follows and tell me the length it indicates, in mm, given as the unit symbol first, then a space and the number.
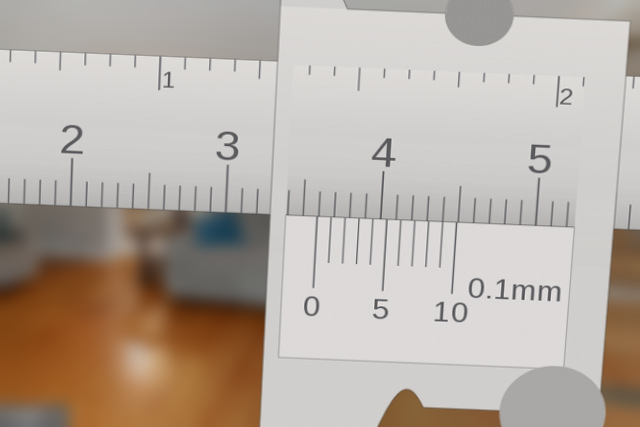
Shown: mm 35.9
